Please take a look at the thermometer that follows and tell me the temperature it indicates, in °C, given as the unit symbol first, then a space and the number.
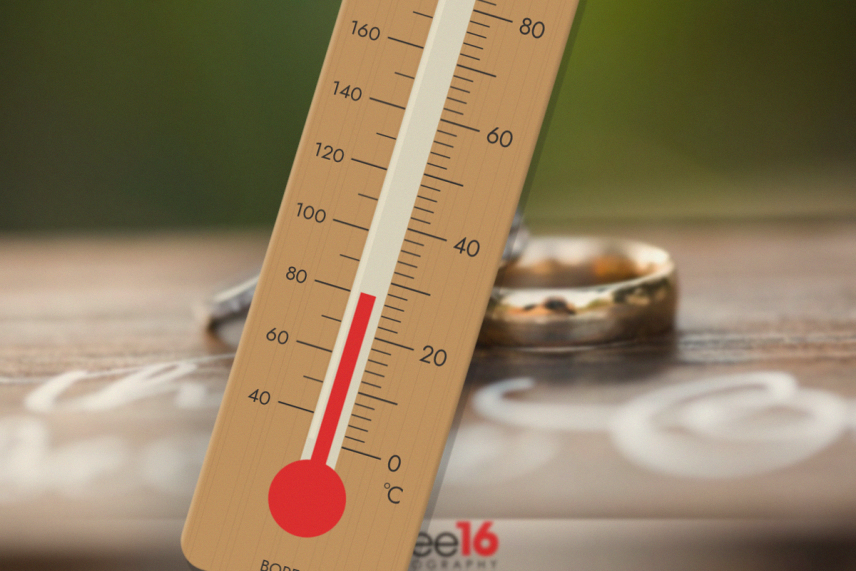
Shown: °C 27
